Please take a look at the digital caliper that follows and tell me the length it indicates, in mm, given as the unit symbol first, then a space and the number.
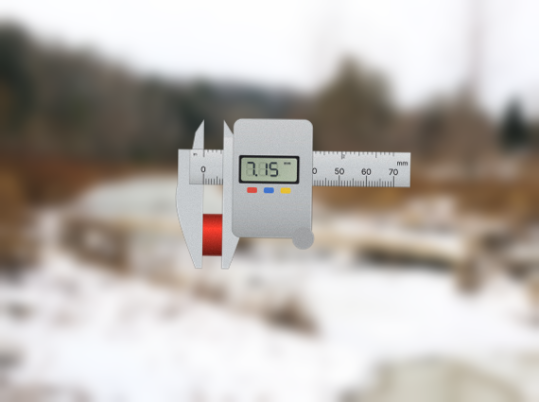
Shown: mm 7.15
